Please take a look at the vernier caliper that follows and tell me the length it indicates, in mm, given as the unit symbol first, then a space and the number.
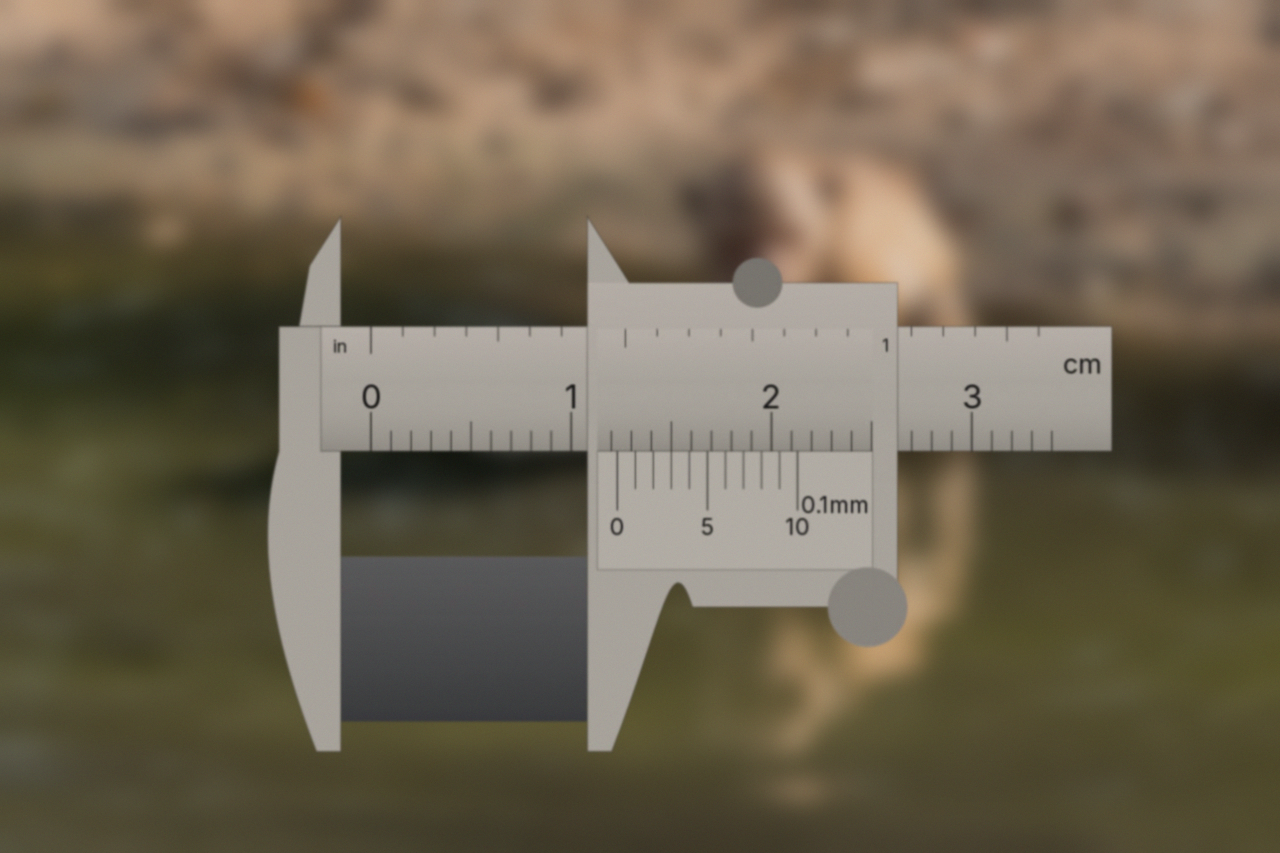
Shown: mm 12.3
